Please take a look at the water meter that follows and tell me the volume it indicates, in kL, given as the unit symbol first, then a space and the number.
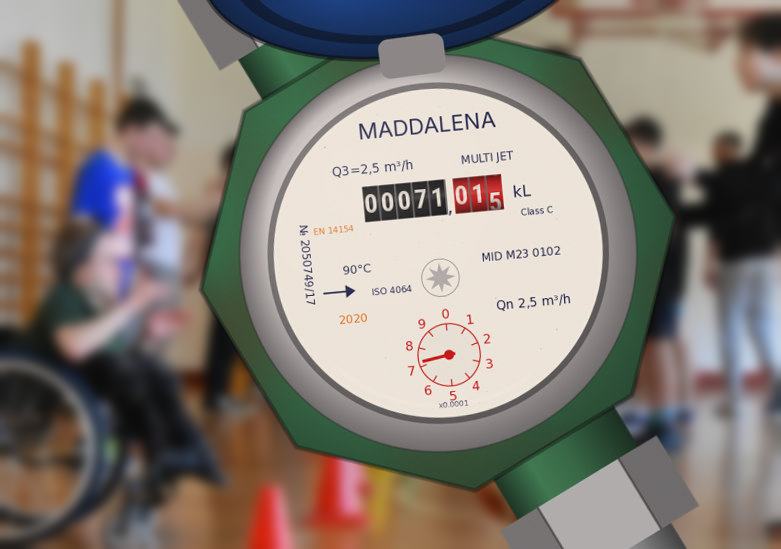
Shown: kL 71.0147
